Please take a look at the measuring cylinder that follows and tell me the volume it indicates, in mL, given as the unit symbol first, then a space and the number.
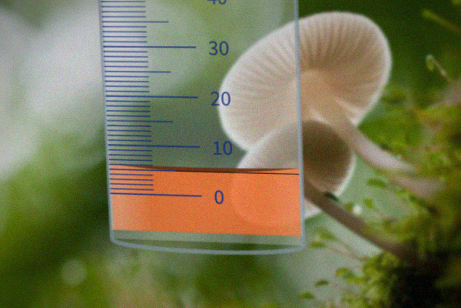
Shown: mL 5
